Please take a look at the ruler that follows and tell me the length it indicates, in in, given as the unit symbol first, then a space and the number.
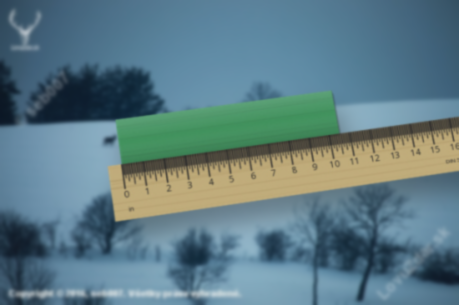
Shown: in 10.5
